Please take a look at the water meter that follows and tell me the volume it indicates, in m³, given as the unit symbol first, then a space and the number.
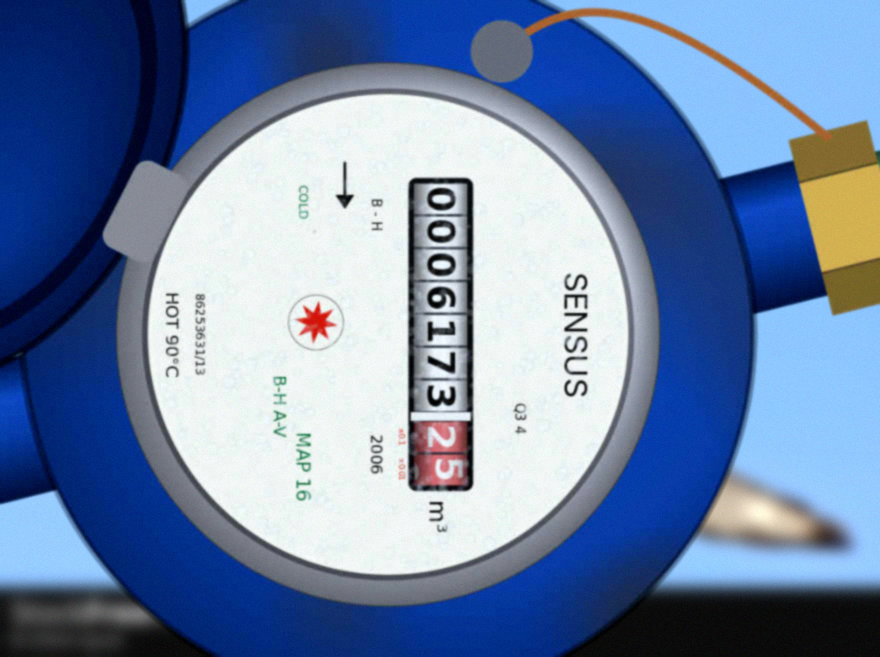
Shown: m³ 6173.25
